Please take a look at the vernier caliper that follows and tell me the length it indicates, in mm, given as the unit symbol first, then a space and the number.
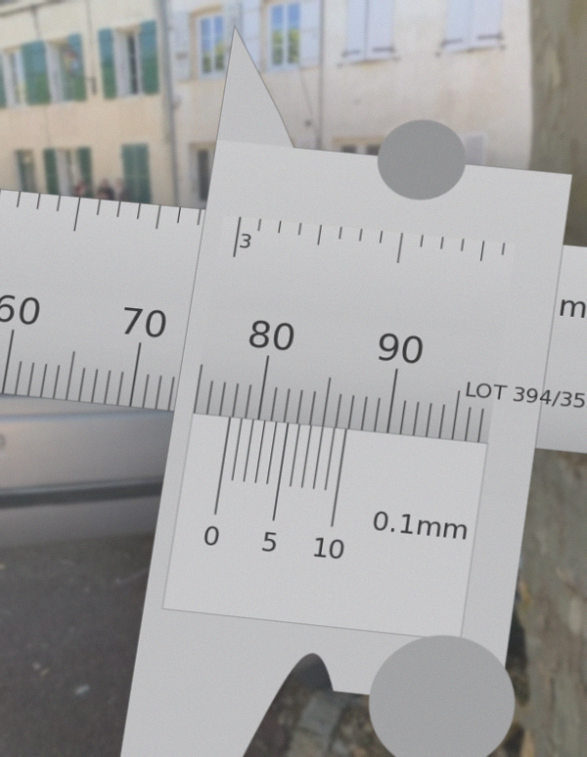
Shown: mm 77.8
